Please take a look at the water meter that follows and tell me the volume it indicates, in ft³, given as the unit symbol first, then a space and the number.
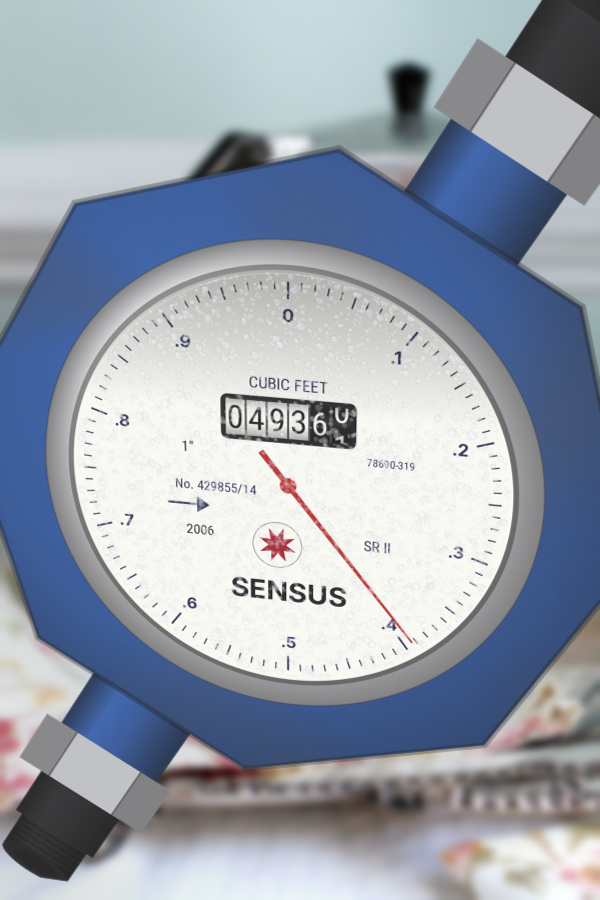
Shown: ft³ 49360.39
